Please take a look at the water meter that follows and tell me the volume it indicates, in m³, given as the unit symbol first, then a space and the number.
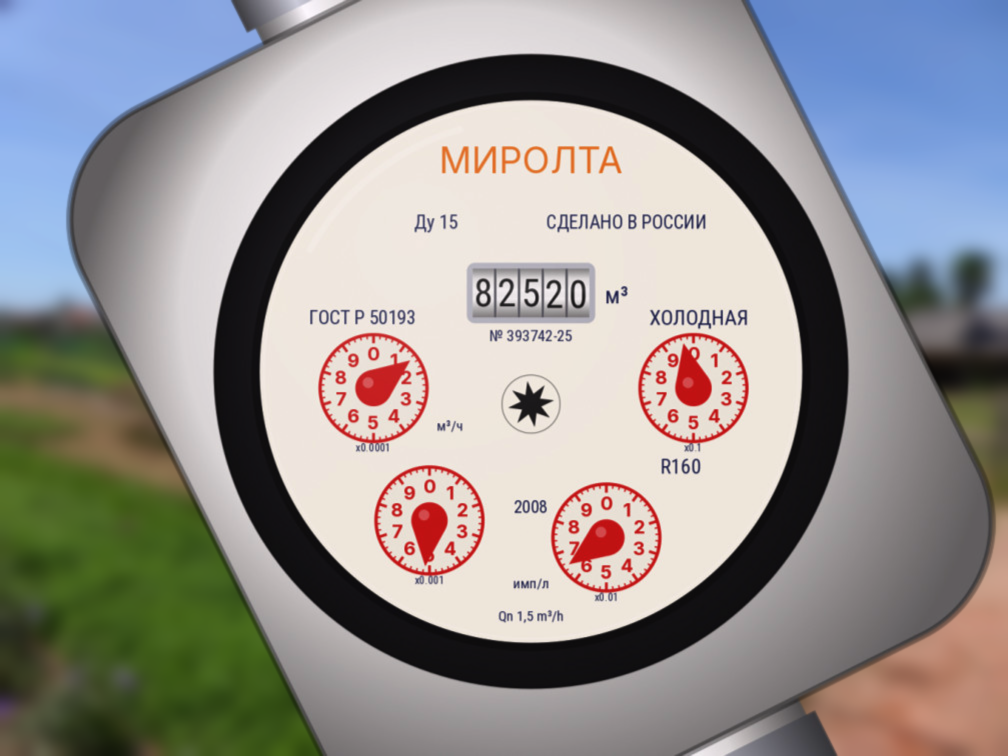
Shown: m³ 82519.9651
